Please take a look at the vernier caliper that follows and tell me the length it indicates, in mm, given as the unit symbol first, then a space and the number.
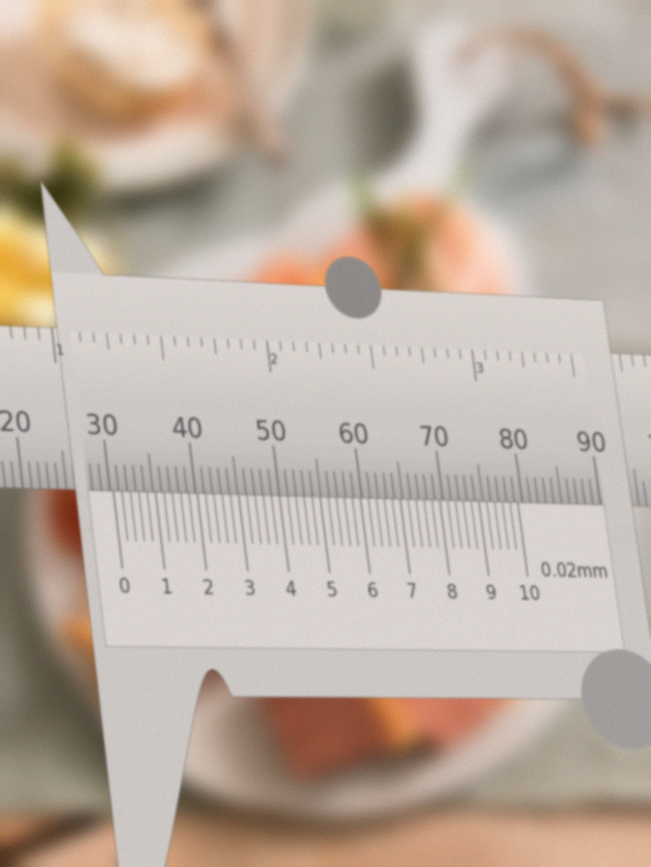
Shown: mm 30.4
